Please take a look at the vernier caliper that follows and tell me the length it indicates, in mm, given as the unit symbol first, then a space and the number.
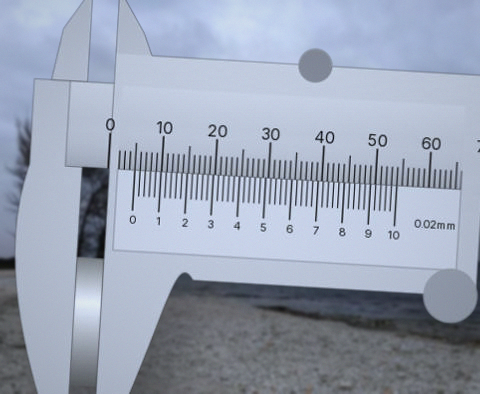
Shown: mm 5.0
